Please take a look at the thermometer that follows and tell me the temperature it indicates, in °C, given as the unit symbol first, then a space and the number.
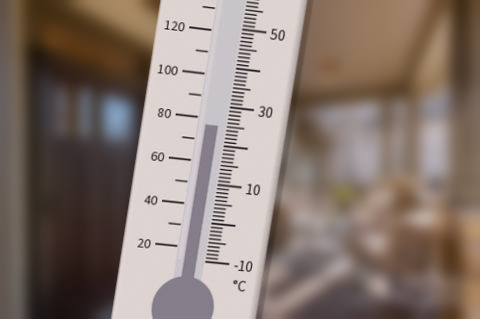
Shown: °C 25
